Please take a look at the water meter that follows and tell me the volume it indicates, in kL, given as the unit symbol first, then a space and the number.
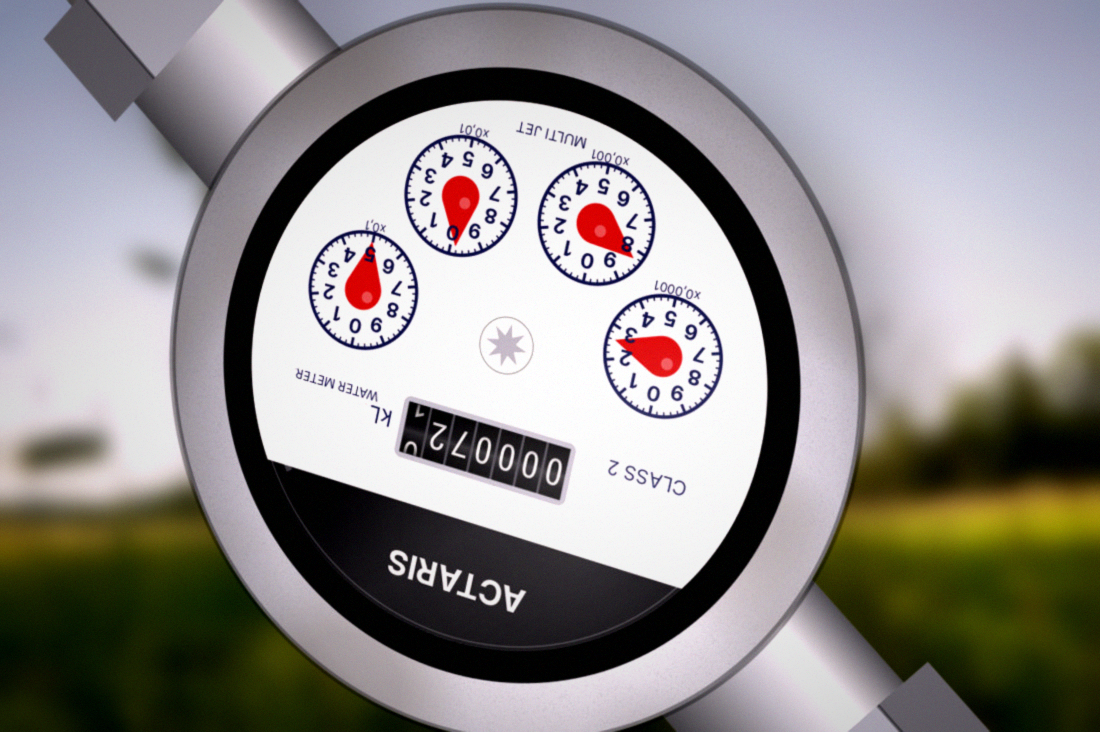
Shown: kL 720.4982
